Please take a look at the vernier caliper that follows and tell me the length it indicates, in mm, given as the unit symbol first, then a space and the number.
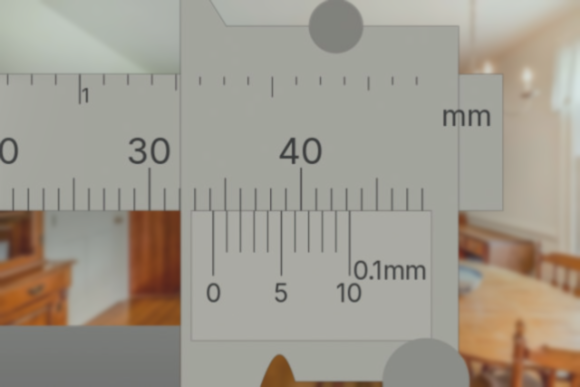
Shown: mm 34.2
